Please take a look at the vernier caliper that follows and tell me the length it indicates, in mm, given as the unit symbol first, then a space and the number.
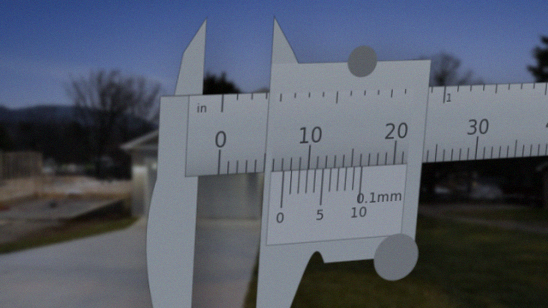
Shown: mm 7.2
